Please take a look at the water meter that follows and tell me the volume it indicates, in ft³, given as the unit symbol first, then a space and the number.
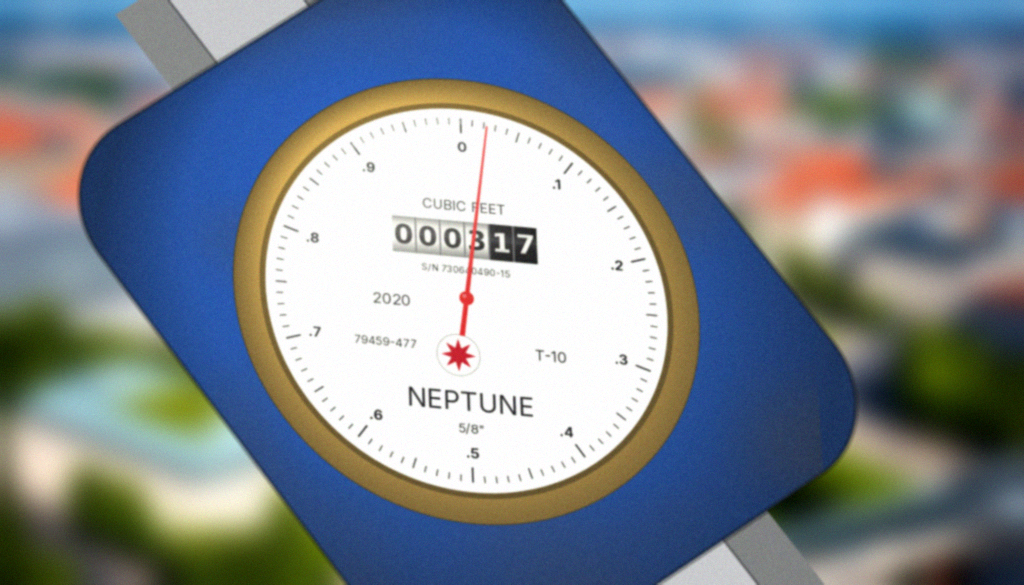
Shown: ft³ 317.02
